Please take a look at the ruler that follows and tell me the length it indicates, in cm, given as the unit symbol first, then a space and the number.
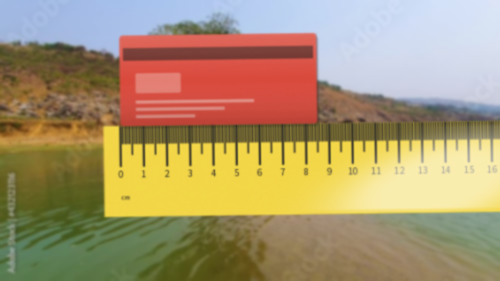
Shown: cm 8.5
